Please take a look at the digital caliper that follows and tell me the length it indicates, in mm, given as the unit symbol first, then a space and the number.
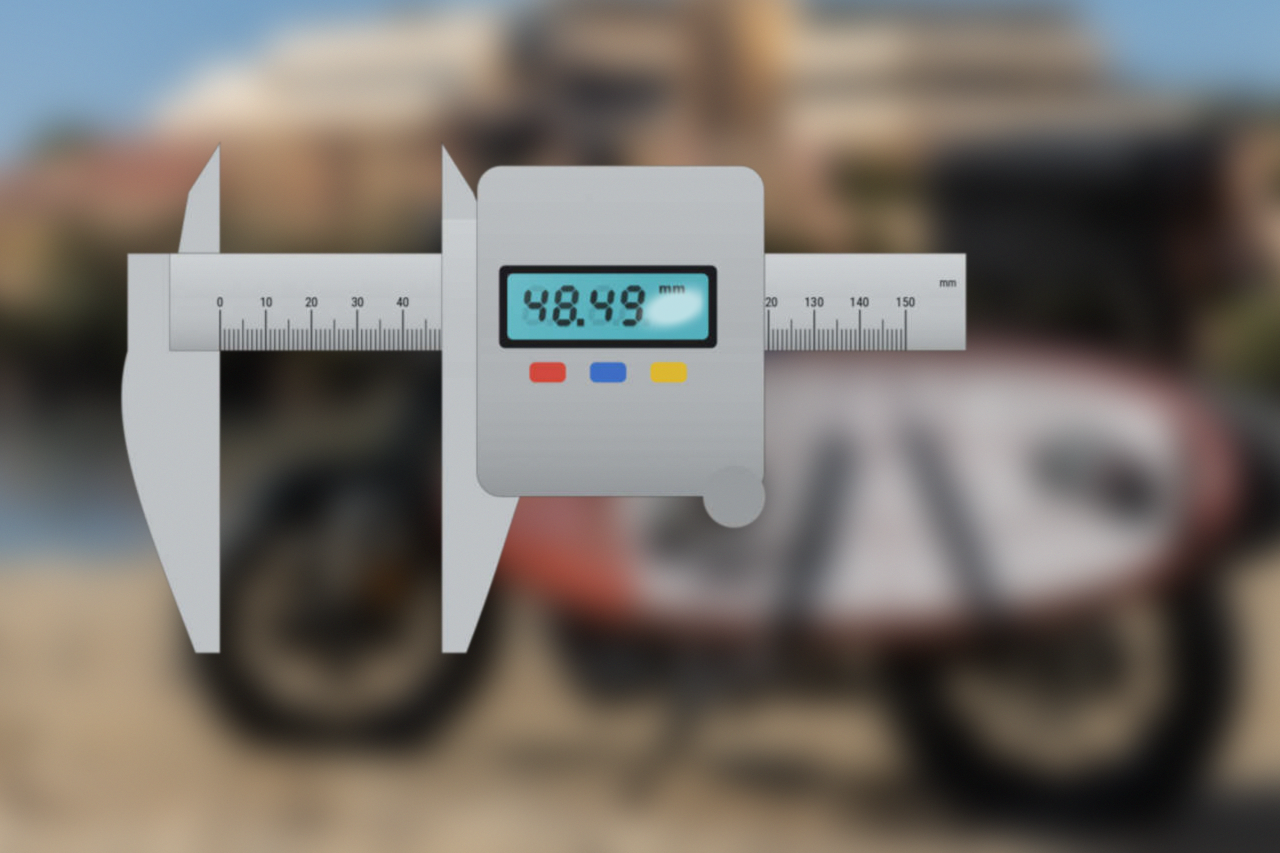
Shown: mm 48.49
